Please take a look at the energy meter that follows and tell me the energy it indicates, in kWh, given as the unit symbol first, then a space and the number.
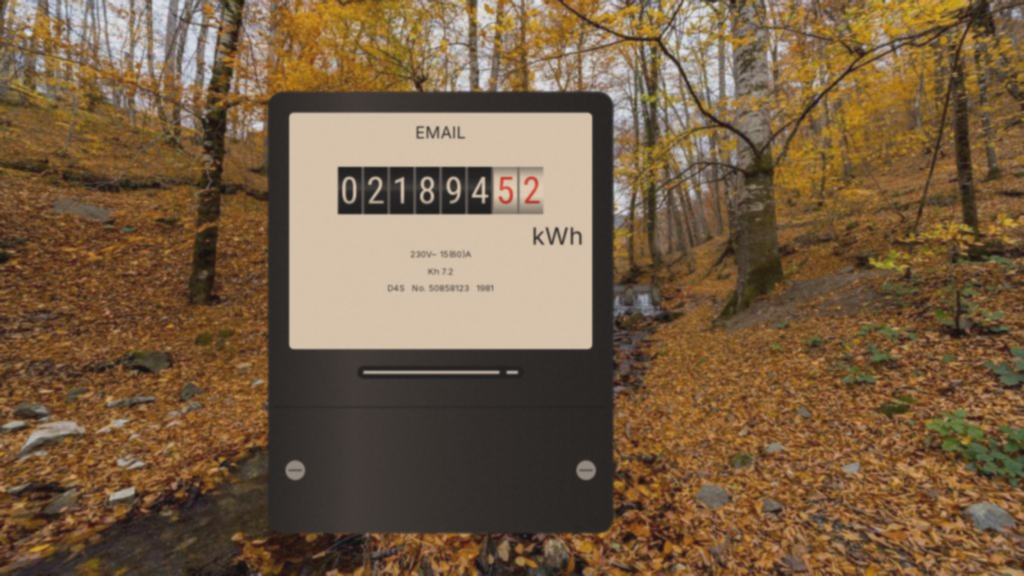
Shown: kWh 21894.52
